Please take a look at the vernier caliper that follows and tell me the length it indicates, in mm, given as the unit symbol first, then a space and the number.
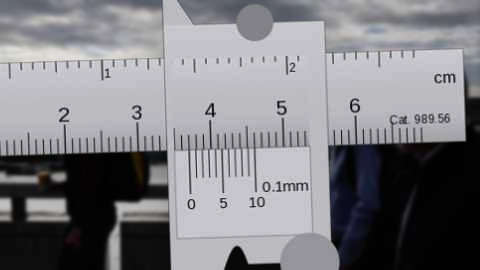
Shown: mm 37.0
